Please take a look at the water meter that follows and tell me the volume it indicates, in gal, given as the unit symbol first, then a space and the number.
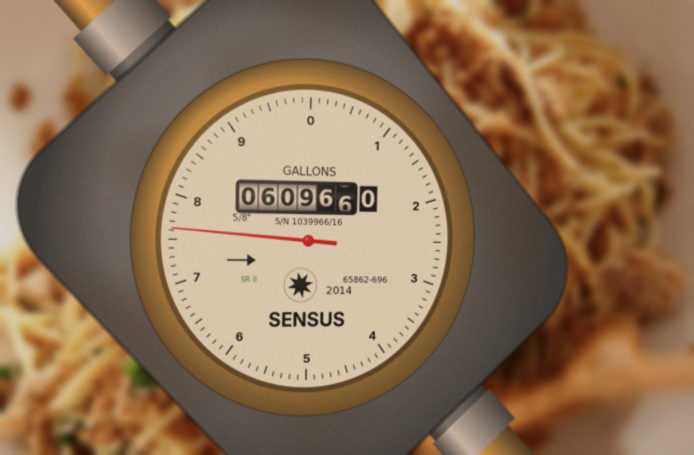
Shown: gal 609657.6
